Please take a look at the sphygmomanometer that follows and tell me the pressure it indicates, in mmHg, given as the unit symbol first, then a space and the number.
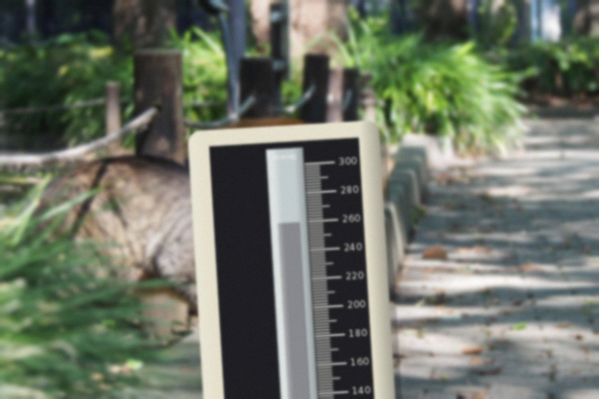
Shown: mmHg 260
